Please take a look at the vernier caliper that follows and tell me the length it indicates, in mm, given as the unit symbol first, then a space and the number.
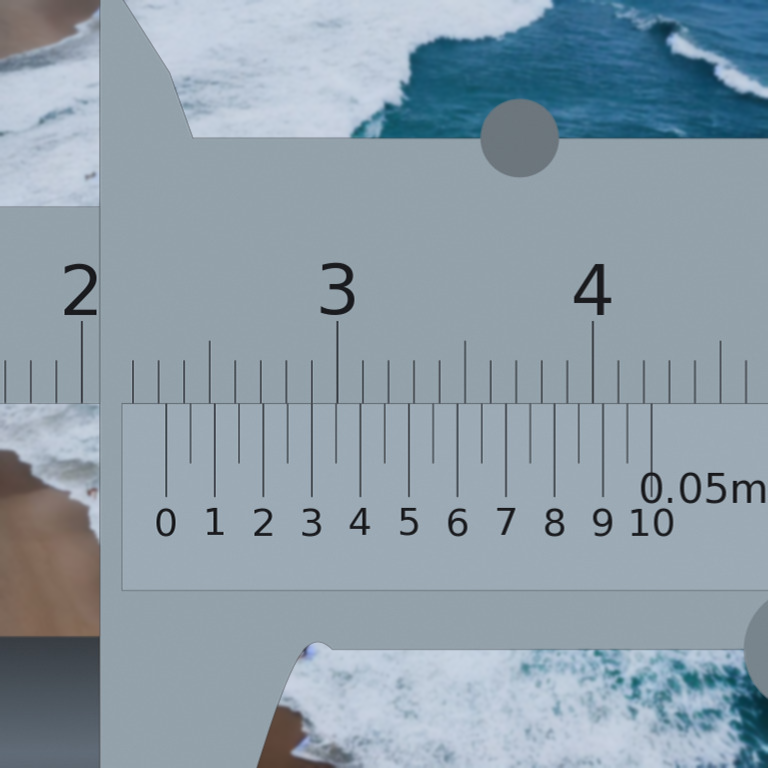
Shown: mm 23.30
